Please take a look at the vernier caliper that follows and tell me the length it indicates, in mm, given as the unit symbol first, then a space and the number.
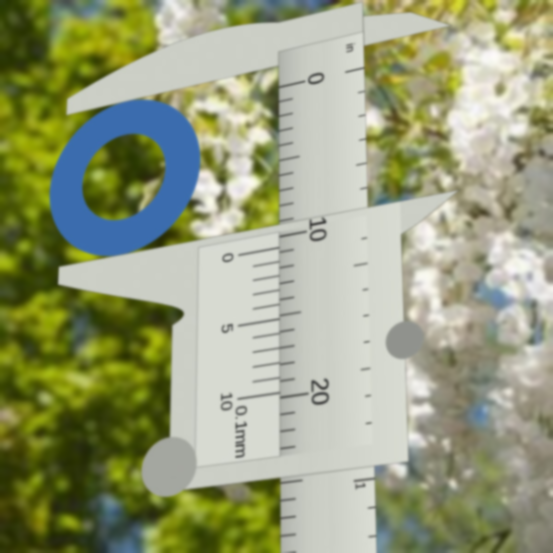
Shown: mm 10.7
